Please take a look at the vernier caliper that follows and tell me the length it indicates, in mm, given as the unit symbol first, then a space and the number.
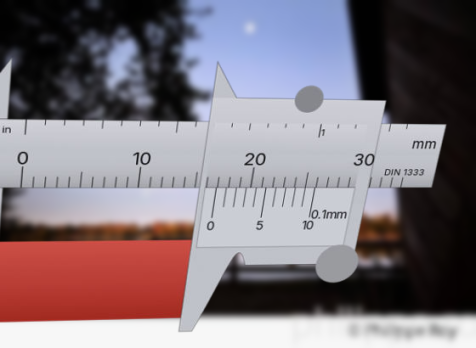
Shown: mm 16.9
